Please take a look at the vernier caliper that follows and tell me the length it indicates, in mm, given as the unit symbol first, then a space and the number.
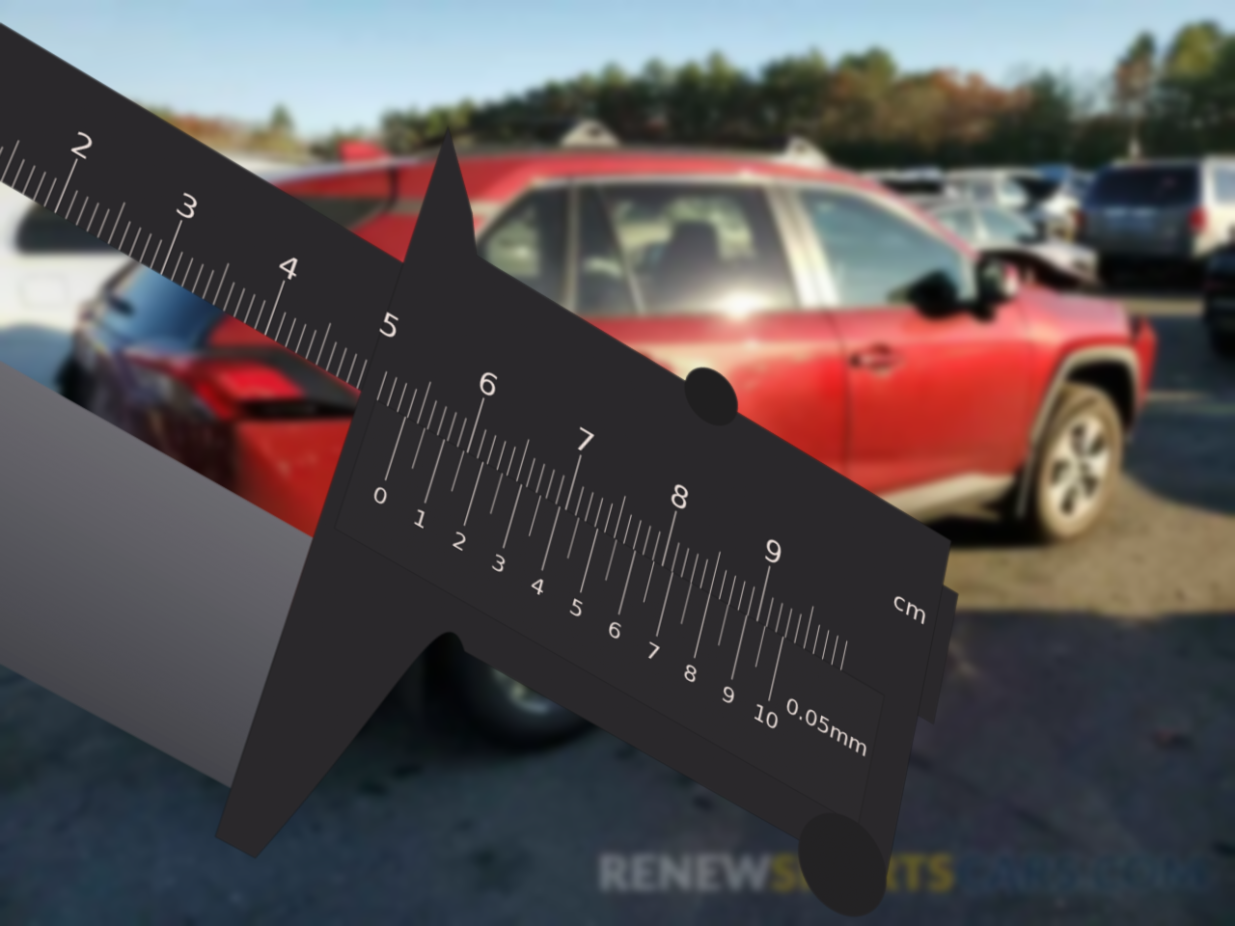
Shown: mm 53.8
